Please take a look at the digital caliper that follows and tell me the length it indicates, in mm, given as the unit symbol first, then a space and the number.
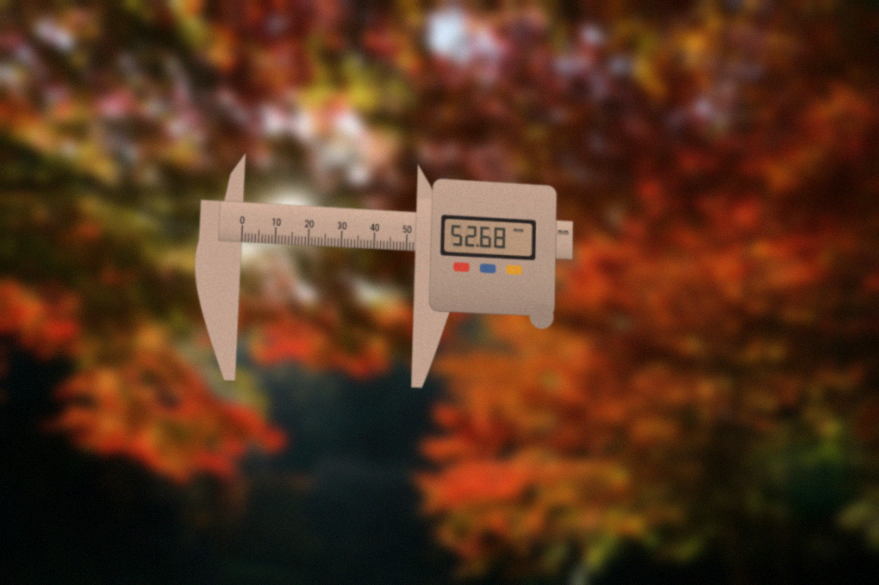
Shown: mm 52.68
